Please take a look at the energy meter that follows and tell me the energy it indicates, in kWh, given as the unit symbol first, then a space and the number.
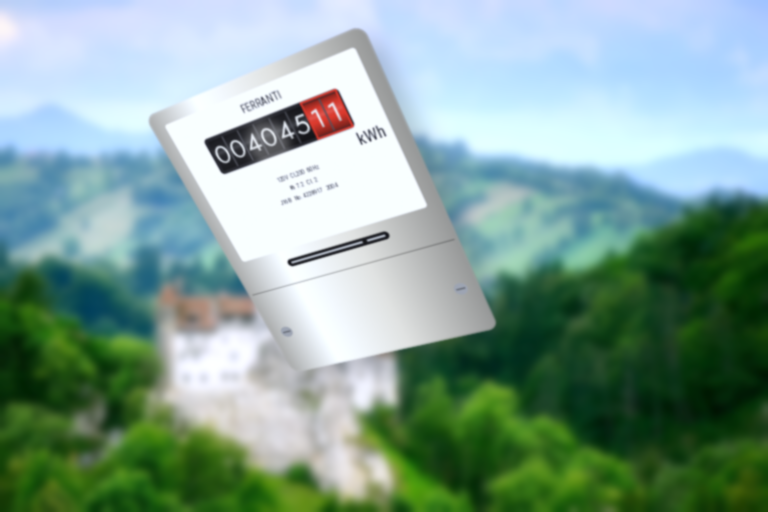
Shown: kWh 4045.11
